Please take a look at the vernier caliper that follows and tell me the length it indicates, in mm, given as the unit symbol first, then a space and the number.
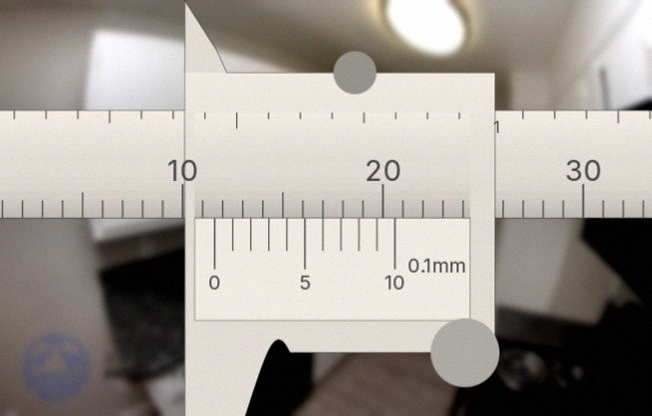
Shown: mm 11.6
